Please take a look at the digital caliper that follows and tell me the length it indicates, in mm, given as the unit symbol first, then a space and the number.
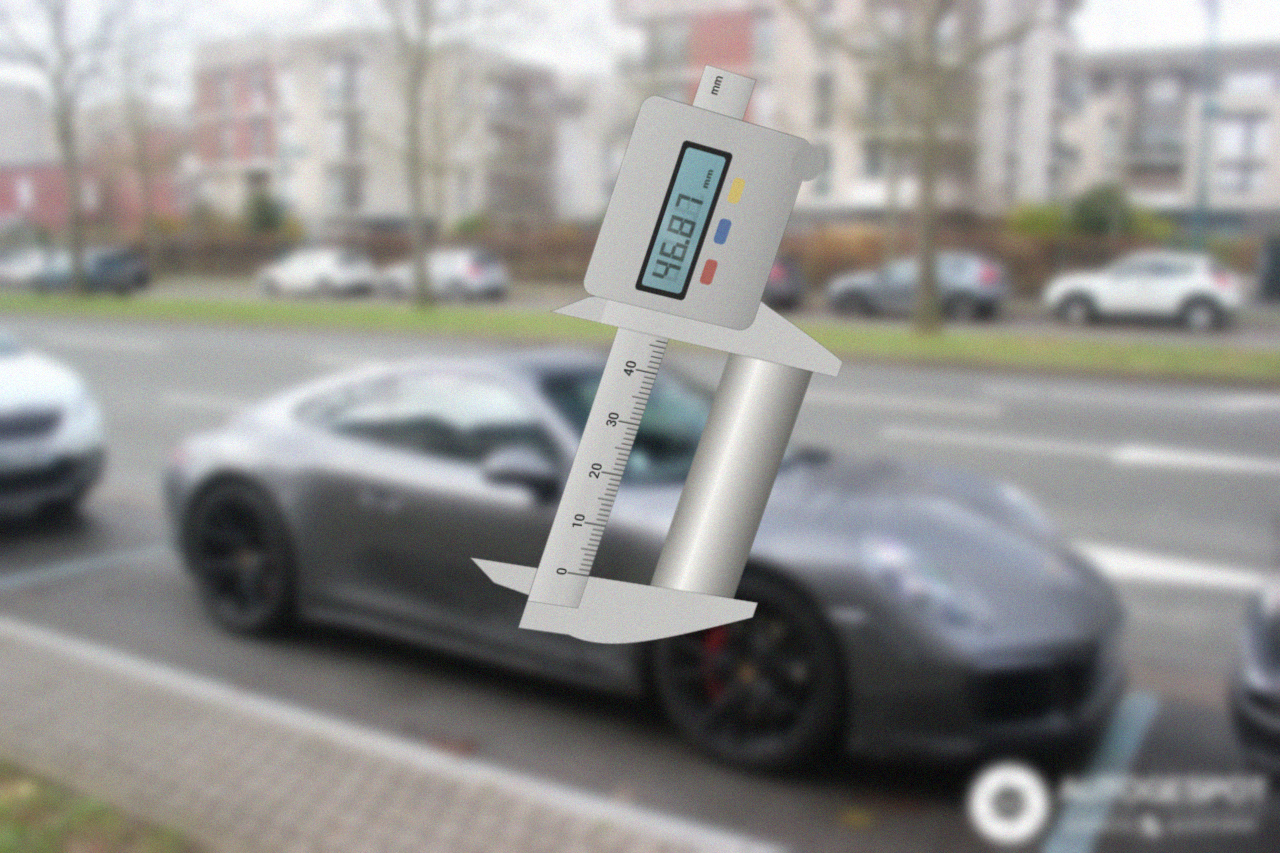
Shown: mm 46.87
